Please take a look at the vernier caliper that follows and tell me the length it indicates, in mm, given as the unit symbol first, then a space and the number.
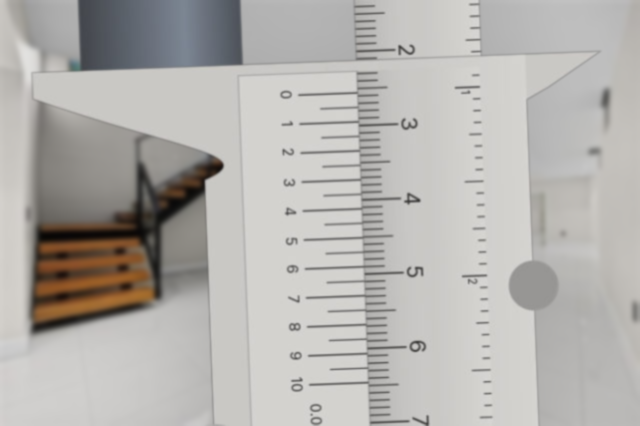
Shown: mm 25.6
